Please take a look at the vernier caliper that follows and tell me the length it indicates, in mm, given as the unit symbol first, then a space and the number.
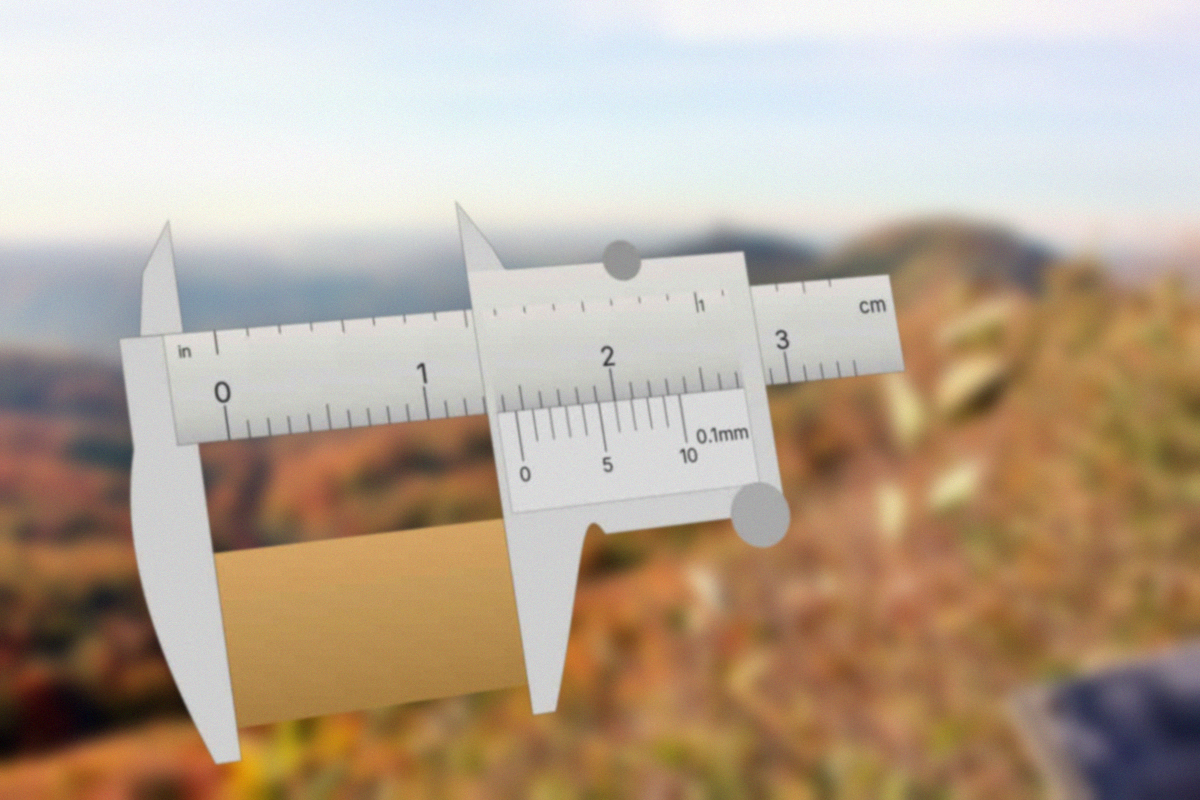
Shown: mm 14.6
